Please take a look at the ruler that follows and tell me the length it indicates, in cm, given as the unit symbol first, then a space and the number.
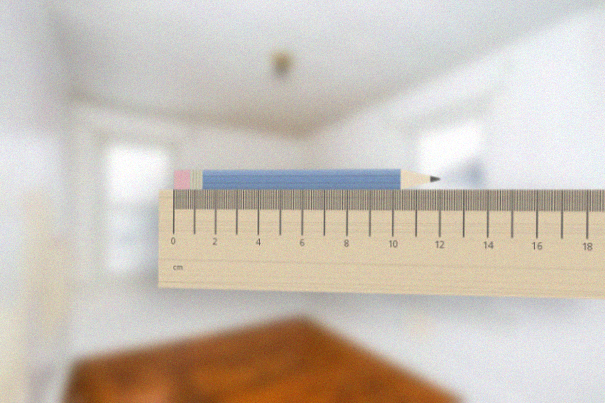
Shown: cm 12
